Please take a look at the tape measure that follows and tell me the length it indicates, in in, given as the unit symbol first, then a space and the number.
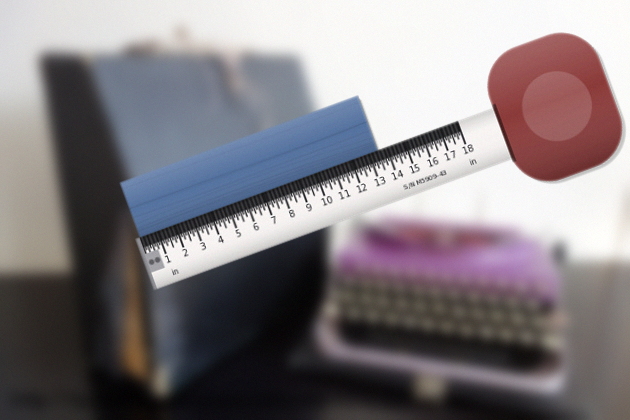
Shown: in 13.5
